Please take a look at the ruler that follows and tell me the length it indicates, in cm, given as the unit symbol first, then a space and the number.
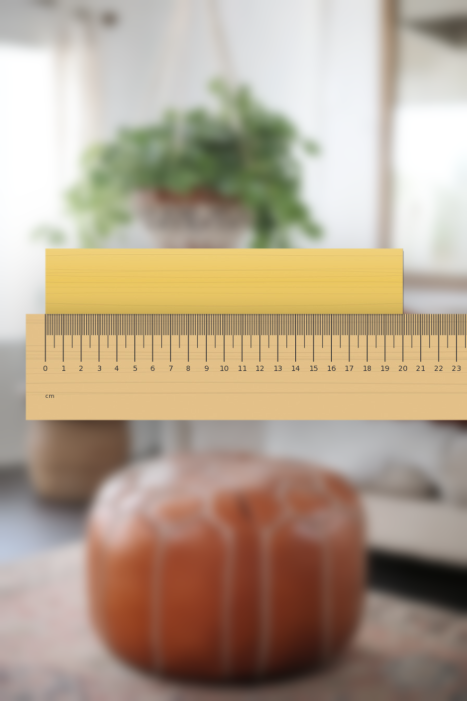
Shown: cm 20
